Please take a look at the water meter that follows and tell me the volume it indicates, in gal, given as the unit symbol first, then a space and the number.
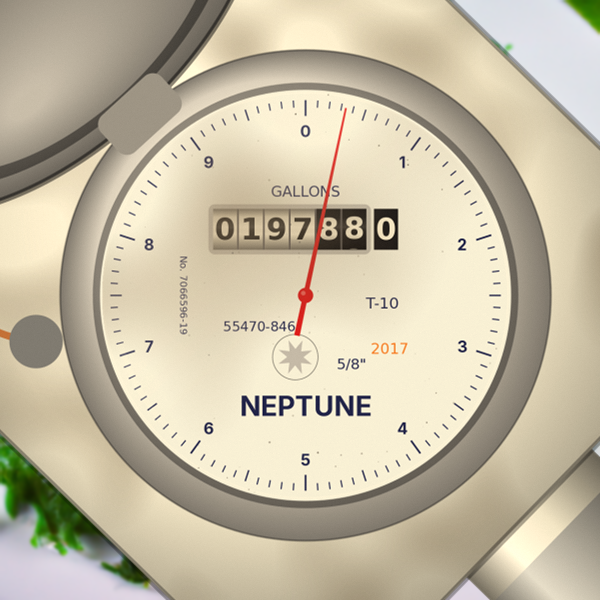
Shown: gal 197880.3
